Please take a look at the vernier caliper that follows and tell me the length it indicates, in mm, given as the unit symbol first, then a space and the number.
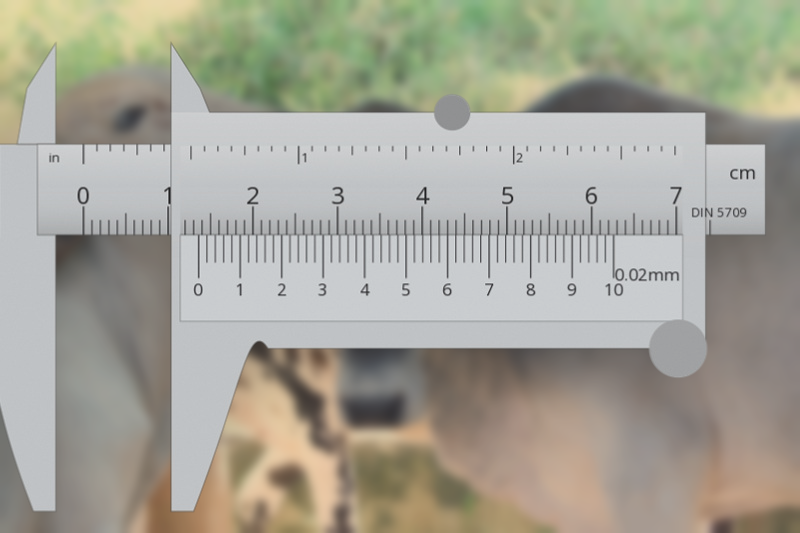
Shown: mm 13.6
